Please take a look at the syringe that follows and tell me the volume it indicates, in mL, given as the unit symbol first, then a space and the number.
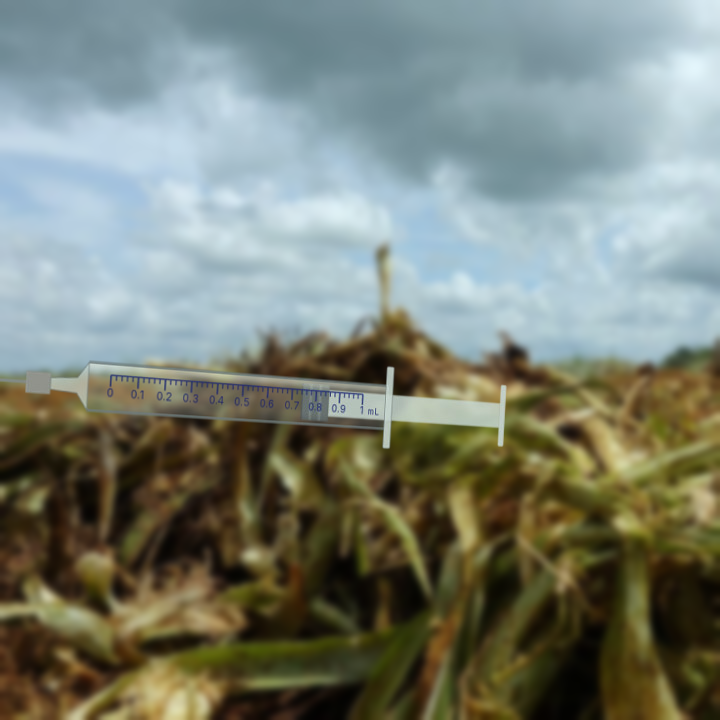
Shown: mL 0.74
